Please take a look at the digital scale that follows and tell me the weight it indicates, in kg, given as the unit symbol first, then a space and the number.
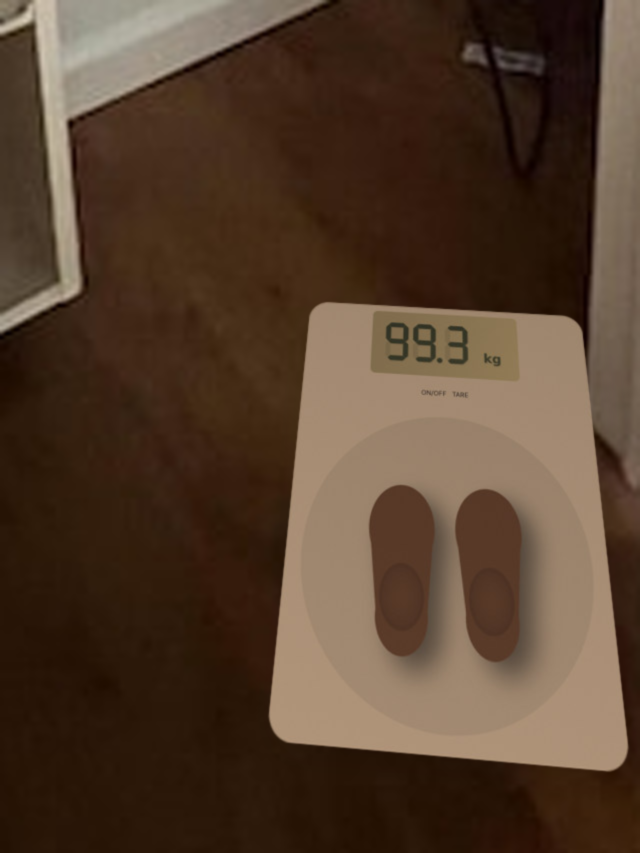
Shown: kg 99.3
